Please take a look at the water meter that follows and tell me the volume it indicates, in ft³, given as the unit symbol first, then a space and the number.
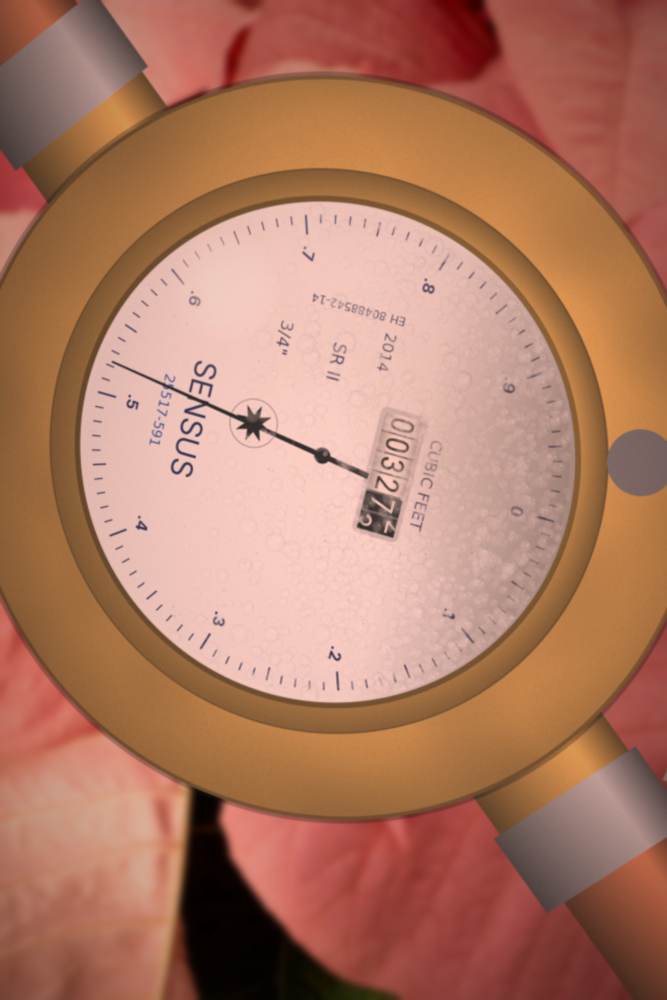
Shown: ft³ 3272.52
